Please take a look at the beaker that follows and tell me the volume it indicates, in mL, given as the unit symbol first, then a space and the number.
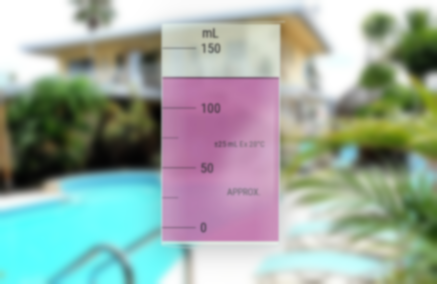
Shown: mL 125
